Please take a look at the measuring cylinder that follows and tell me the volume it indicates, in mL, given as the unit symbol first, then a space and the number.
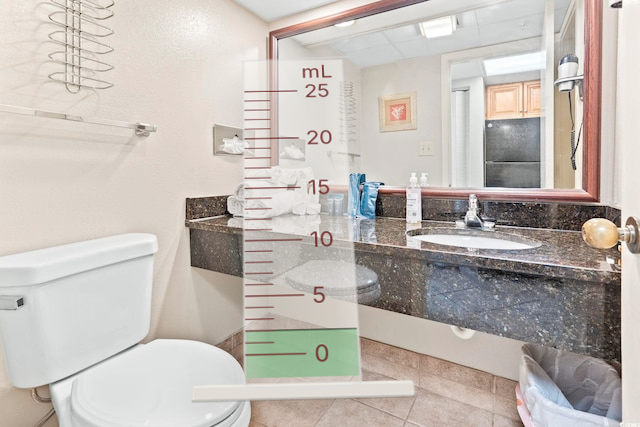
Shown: mL 2
